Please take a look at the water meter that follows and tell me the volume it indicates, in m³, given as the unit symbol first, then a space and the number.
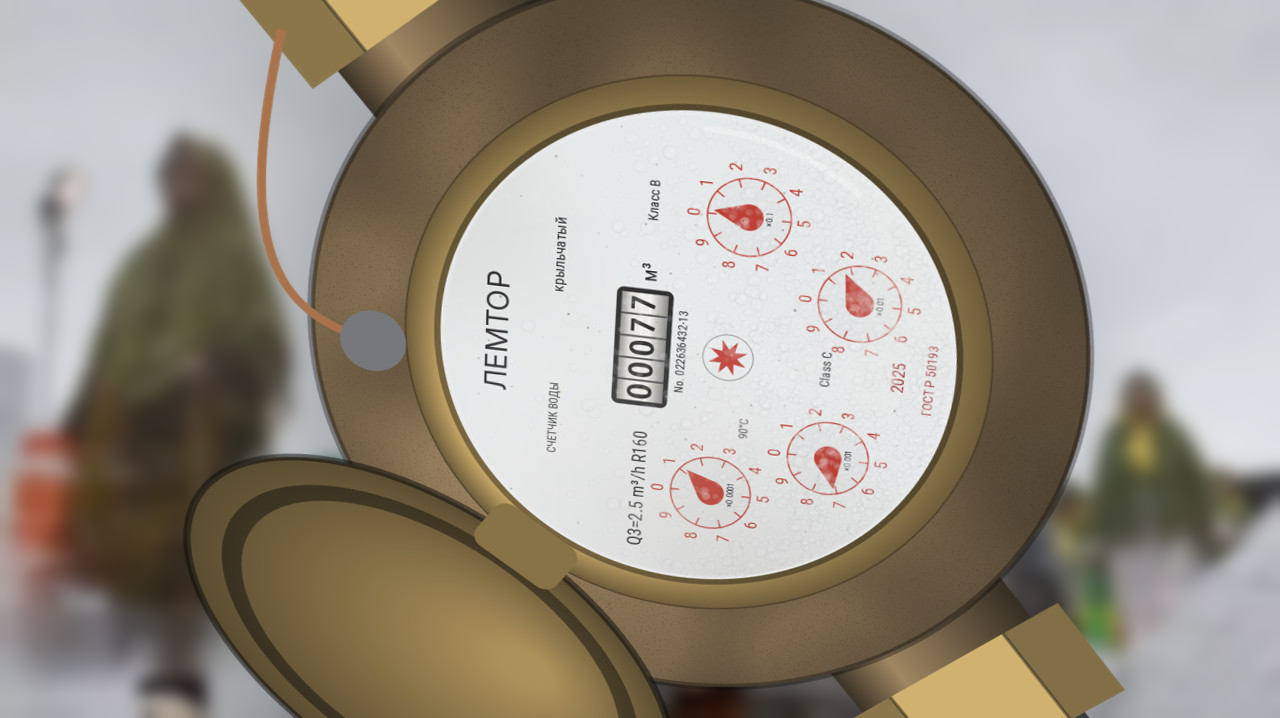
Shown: m³ 77.0171
